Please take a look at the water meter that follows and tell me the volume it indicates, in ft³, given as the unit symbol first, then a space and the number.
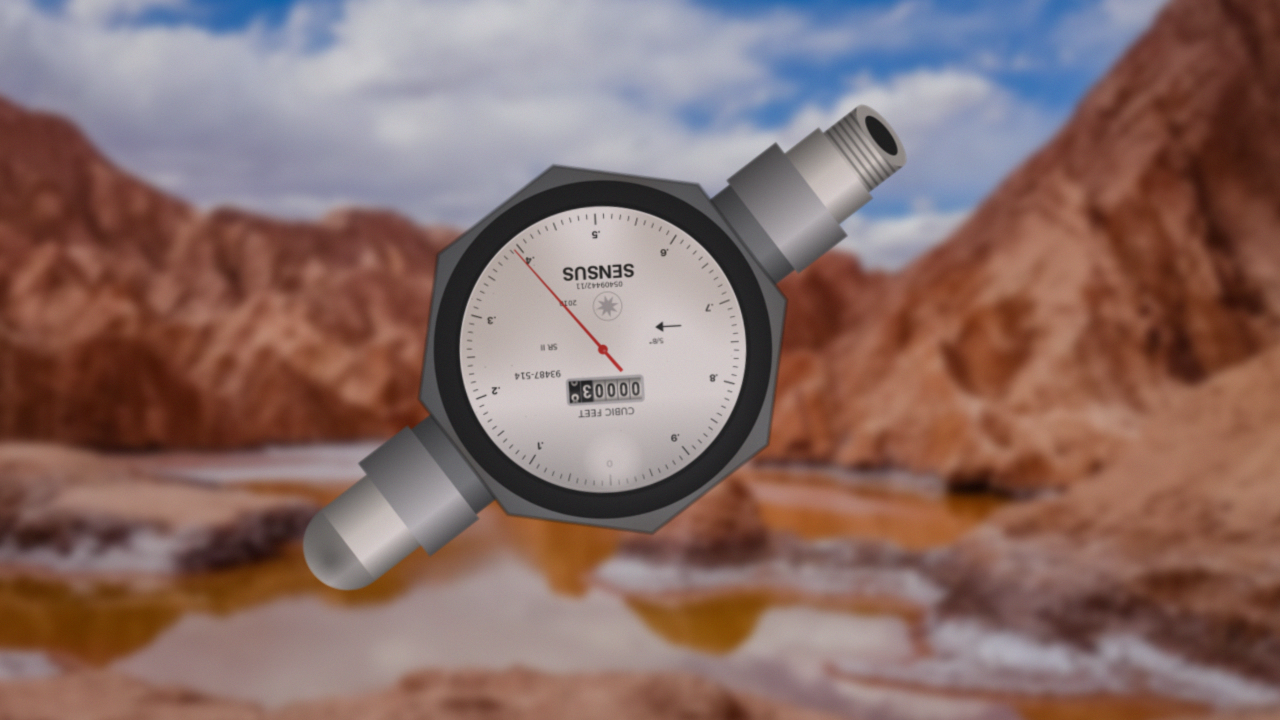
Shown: ft³ 38.39
